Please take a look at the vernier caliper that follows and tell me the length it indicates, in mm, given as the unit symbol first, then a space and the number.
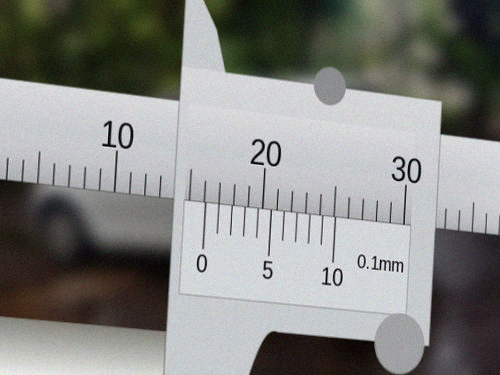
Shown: mm 16.1
